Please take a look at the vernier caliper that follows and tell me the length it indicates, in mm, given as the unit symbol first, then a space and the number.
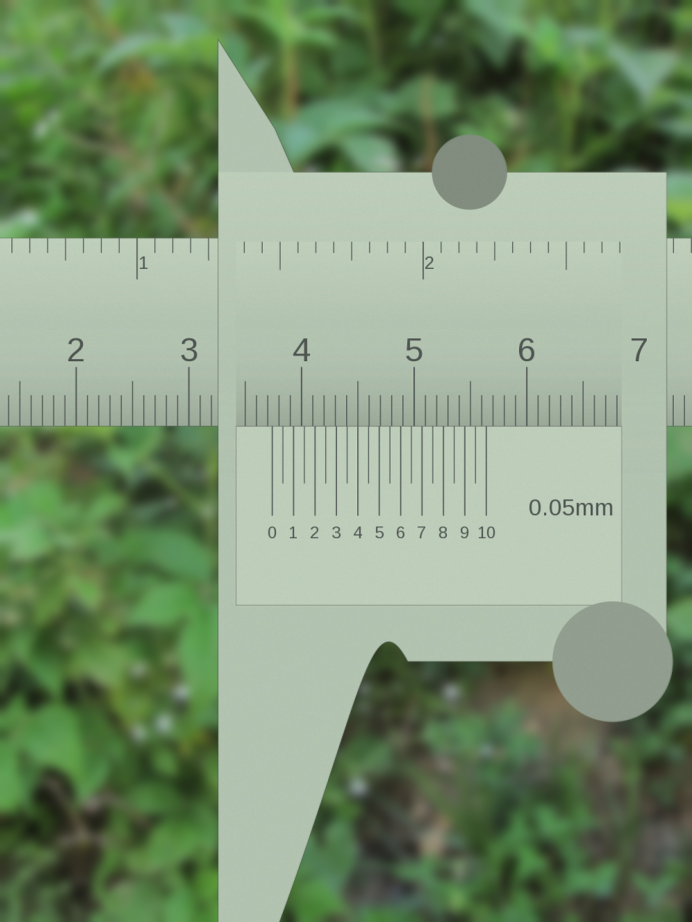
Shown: mm 37.4
